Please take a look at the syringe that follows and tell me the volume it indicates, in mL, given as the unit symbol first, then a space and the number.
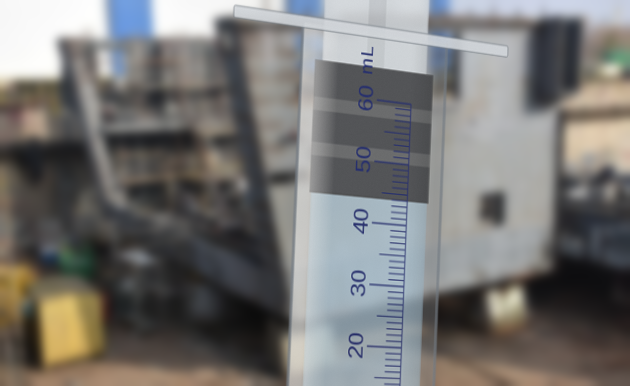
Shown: mL 44
